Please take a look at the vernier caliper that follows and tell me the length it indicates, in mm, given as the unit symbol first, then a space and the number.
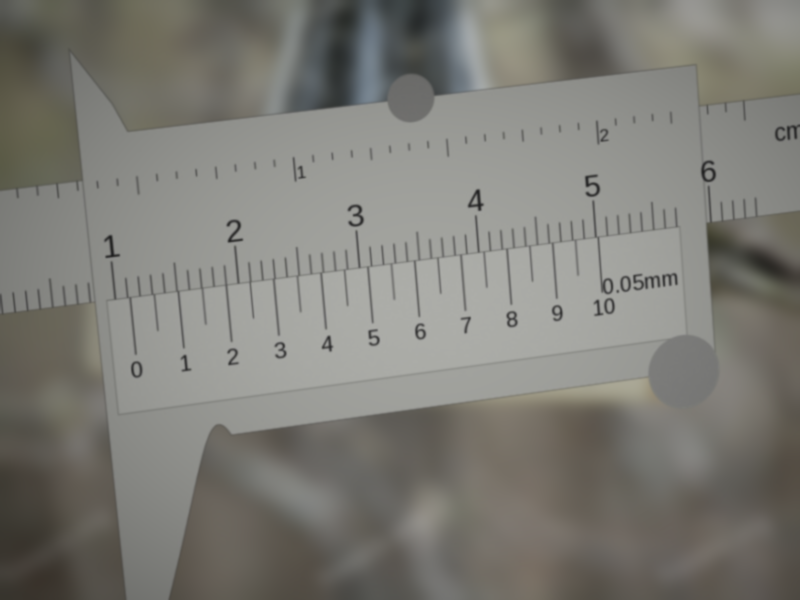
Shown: mm 11.2
